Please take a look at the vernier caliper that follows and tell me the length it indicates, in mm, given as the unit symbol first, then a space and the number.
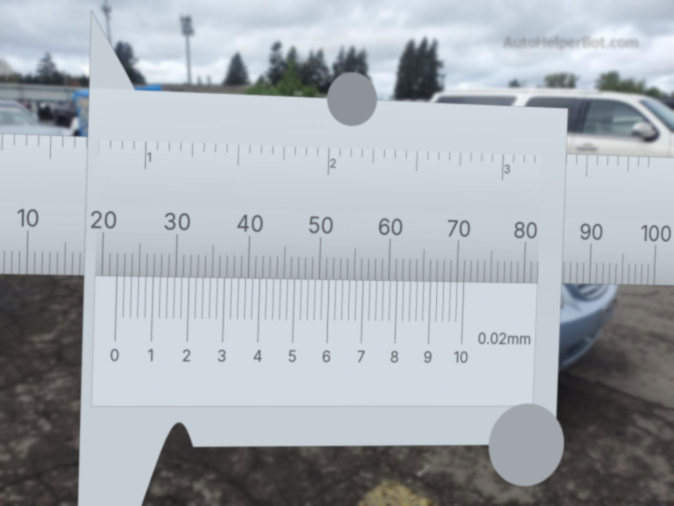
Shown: mm 22.0
